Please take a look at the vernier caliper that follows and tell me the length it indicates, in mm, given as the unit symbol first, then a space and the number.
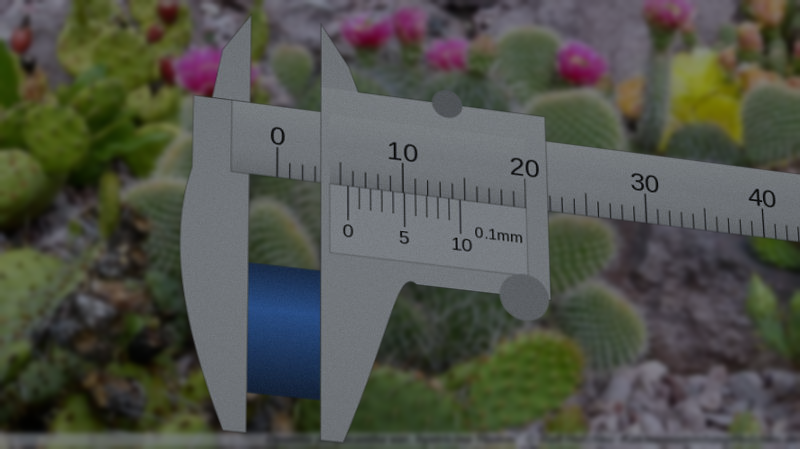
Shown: mm 5.6
